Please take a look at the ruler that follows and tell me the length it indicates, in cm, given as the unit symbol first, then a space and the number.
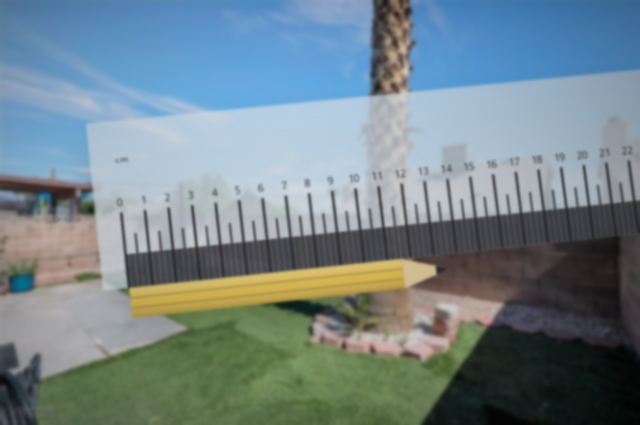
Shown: cm 13.5
